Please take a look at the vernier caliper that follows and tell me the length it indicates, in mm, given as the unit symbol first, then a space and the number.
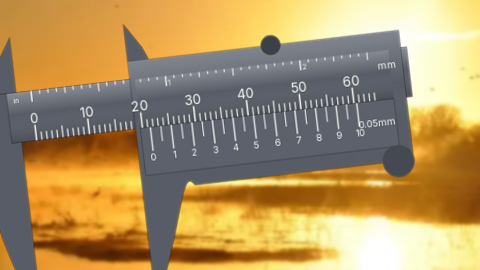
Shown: mm 21.5
